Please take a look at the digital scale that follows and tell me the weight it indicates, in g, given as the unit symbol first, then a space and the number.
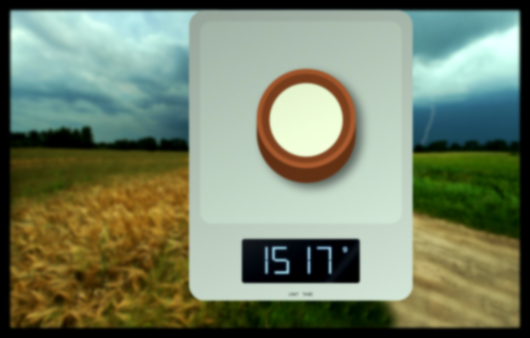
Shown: g 1517
